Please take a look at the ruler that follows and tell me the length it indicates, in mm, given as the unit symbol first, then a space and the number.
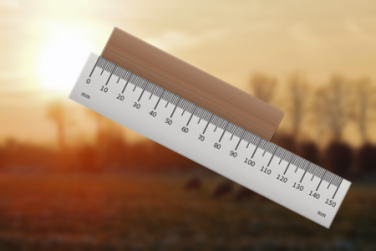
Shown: mm 105
